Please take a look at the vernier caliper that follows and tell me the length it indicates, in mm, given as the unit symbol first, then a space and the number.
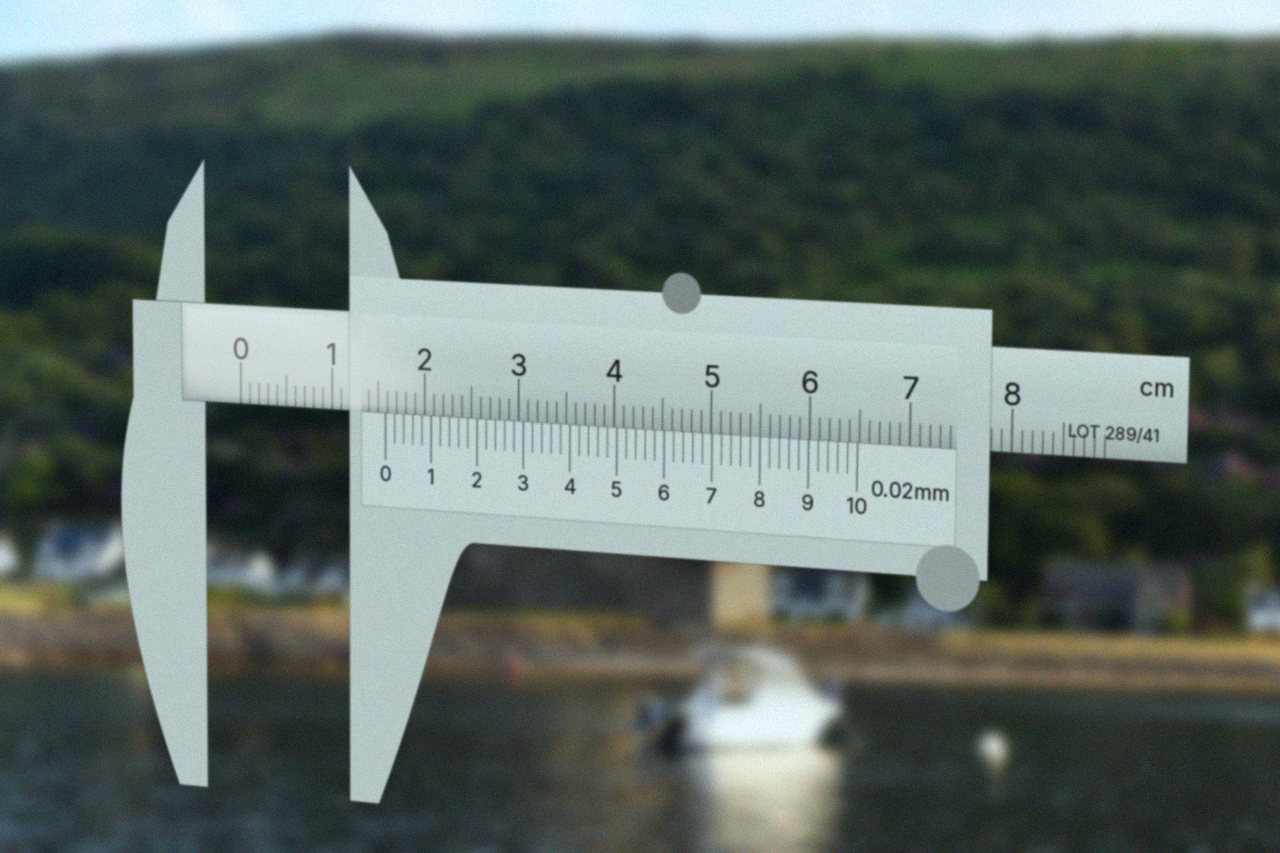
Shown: mm 15.8
